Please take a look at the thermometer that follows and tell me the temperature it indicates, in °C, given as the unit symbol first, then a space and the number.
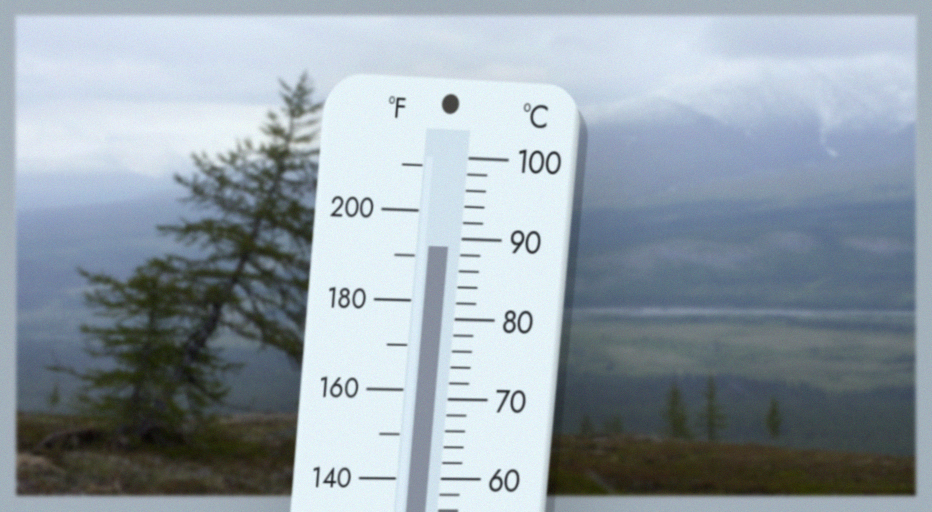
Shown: °C 89
